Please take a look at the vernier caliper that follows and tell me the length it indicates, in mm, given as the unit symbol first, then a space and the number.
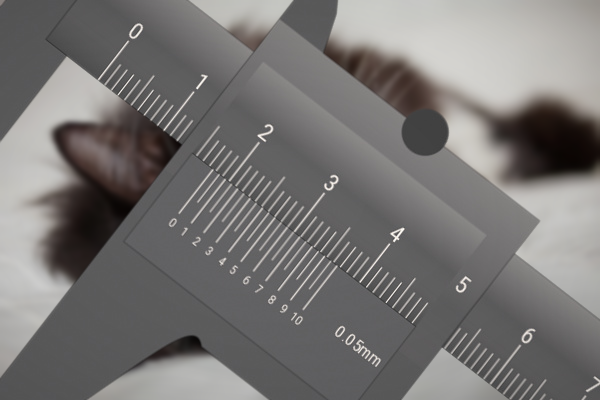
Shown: mm 17.6
